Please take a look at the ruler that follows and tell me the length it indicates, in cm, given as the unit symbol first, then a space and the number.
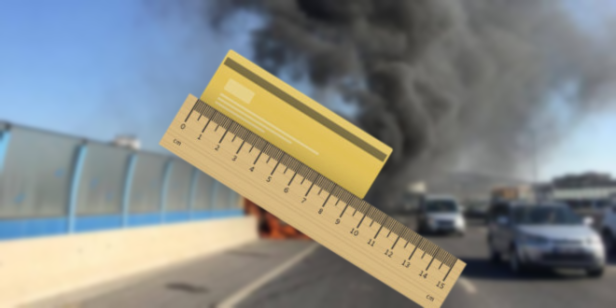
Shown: cm 9.5
